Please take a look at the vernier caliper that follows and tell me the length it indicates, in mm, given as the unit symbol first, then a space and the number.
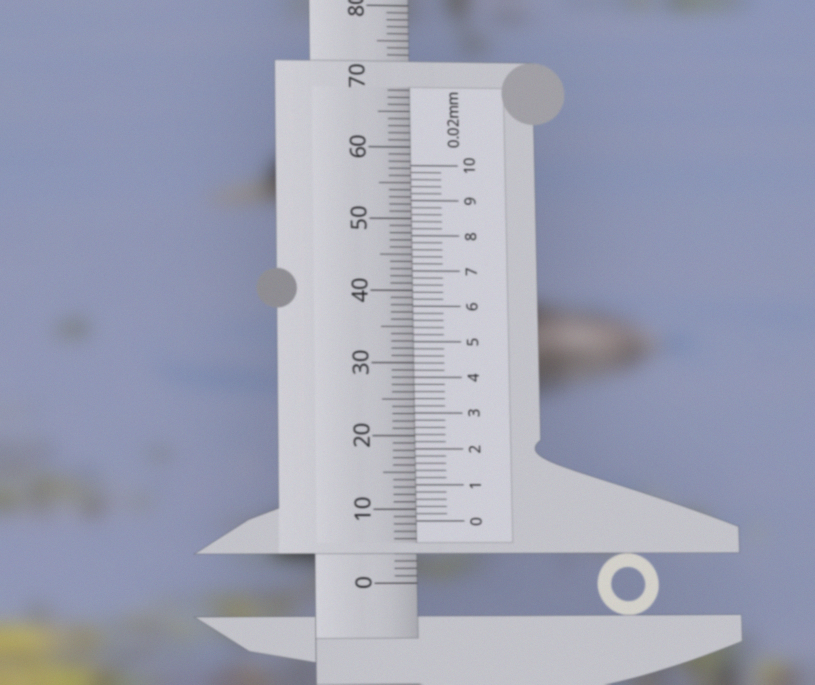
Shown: mm 8.4
